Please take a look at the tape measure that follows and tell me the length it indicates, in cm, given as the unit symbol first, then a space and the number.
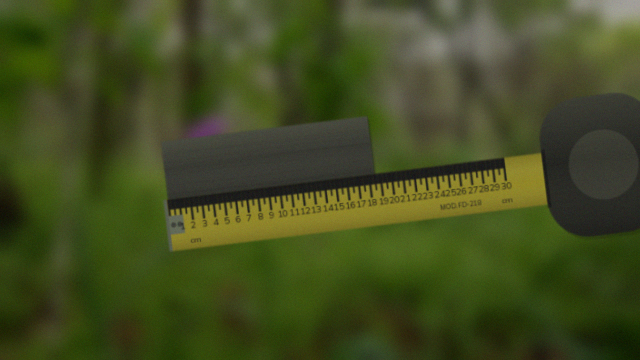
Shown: cm 18.5
